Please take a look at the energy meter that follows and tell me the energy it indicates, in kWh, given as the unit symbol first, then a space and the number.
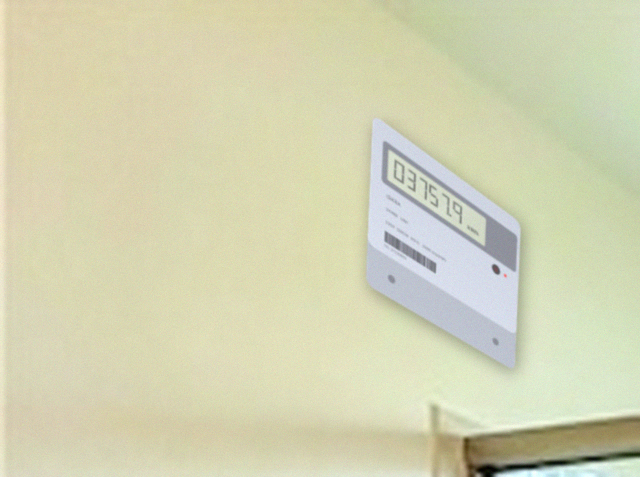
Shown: kWh 3757.9
